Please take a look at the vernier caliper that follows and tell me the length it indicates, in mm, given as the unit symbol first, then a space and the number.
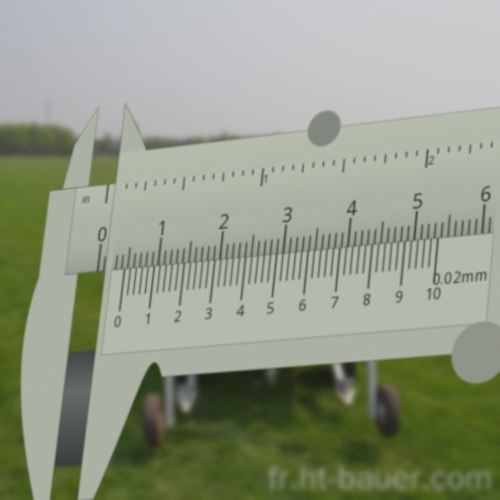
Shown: mm 4.5
